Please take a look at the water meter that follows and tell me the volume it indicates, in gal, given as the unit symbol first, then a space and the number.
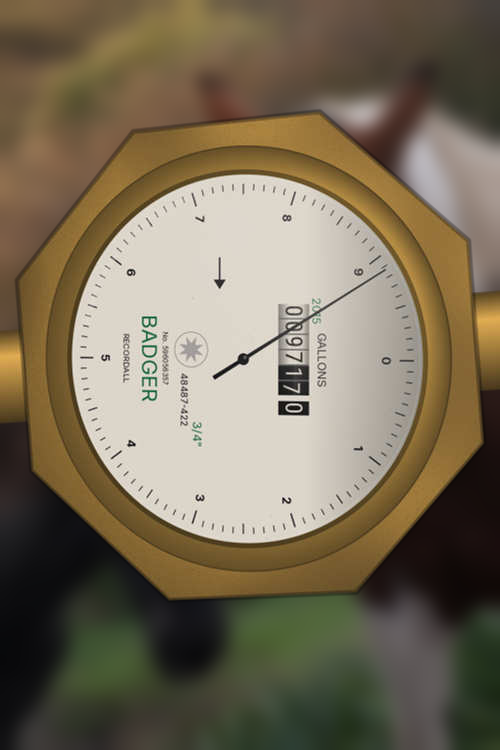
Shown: gal 97169.1
